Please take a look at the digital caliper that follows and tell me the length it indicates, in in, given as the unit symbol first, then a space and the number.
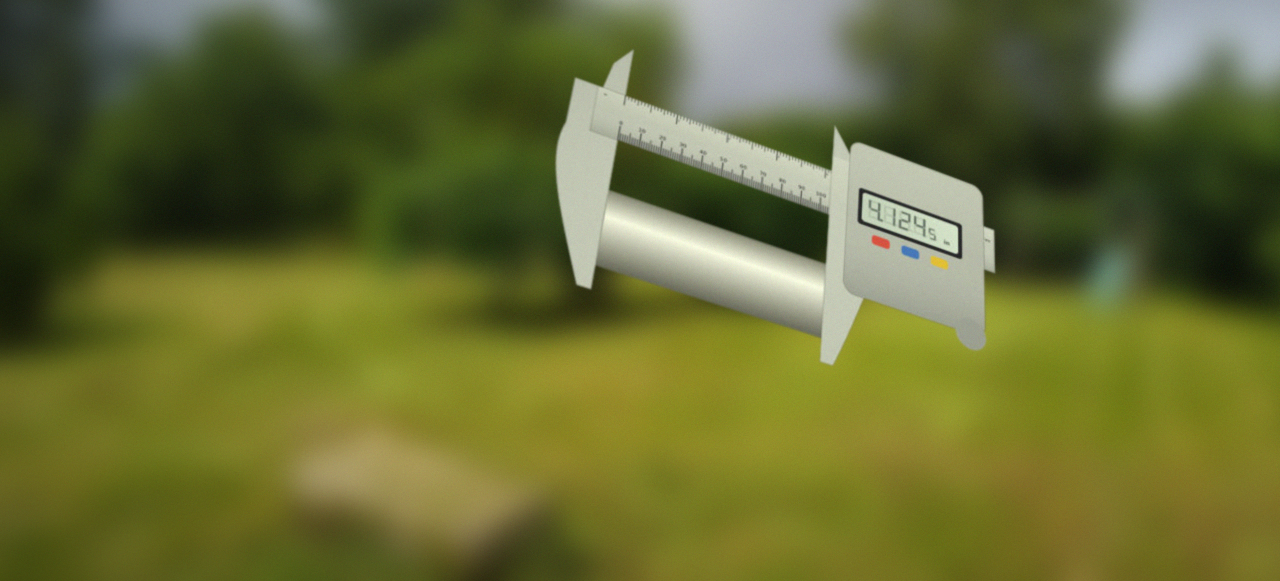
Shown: in 4.1245
